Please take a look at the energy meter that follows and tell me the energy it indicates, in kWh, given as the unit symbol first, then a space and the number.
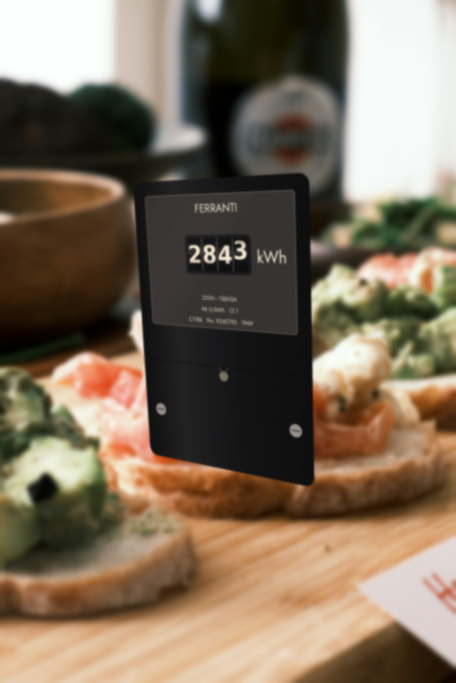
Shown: kWh 2843
